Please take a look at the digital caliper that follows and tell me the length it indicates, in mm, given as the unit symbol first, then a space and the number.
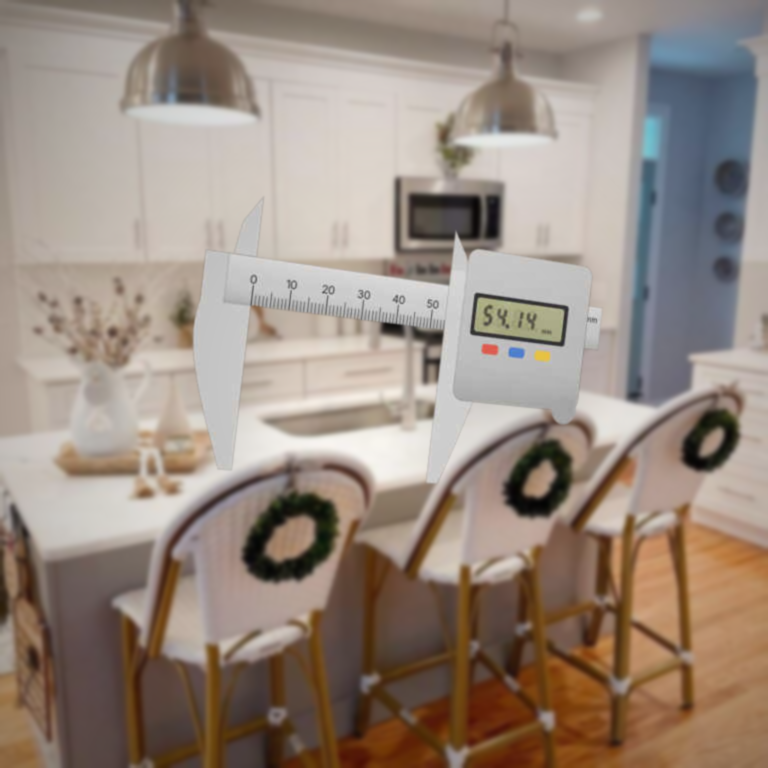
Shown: mm 54.14
